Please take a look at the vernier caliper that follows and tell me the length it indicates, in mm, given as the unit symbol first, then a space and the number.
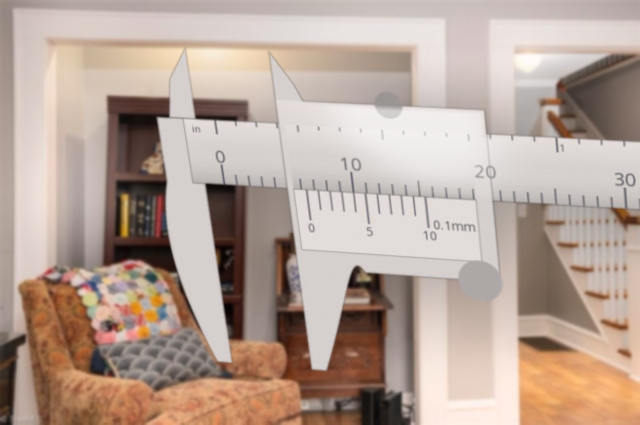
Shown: mm 6.4
